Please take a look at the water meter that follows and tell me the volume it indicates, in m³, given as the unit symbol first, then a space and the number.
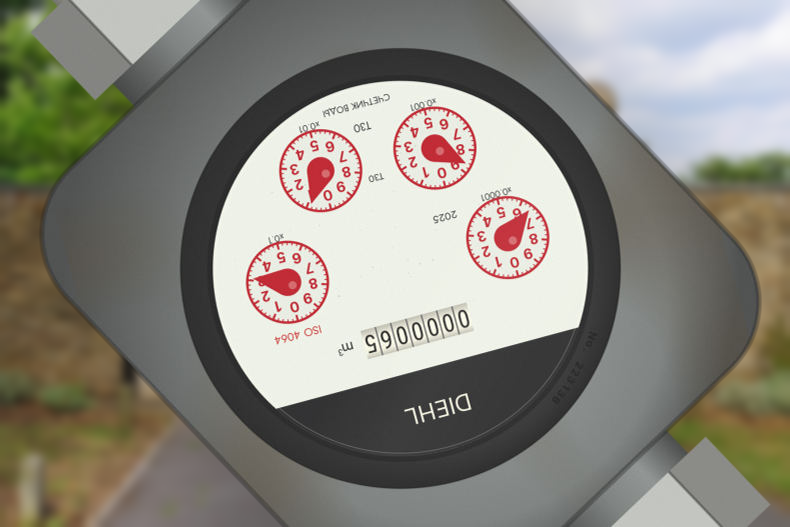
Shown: m³ 65.3086
